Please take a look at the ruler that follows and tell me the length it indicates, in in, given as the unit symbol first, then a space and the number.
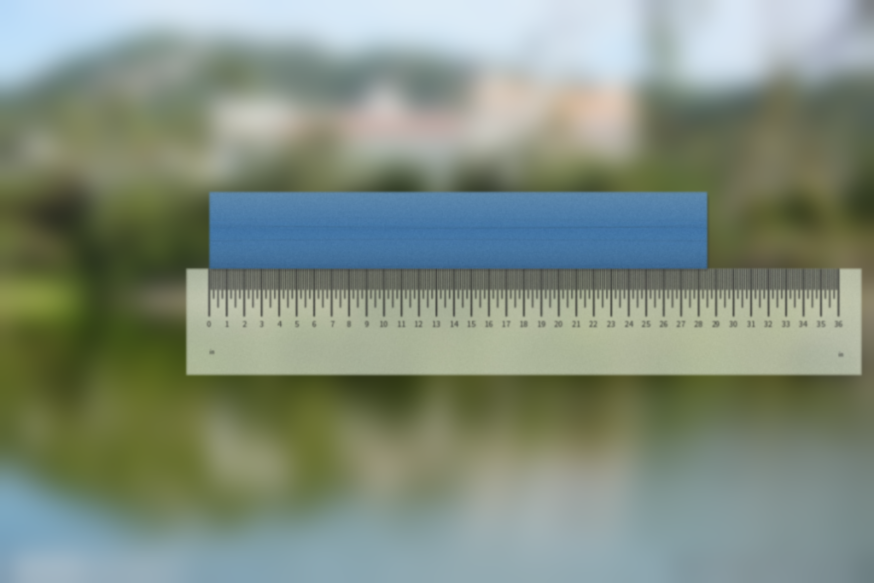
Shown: in 28.5
